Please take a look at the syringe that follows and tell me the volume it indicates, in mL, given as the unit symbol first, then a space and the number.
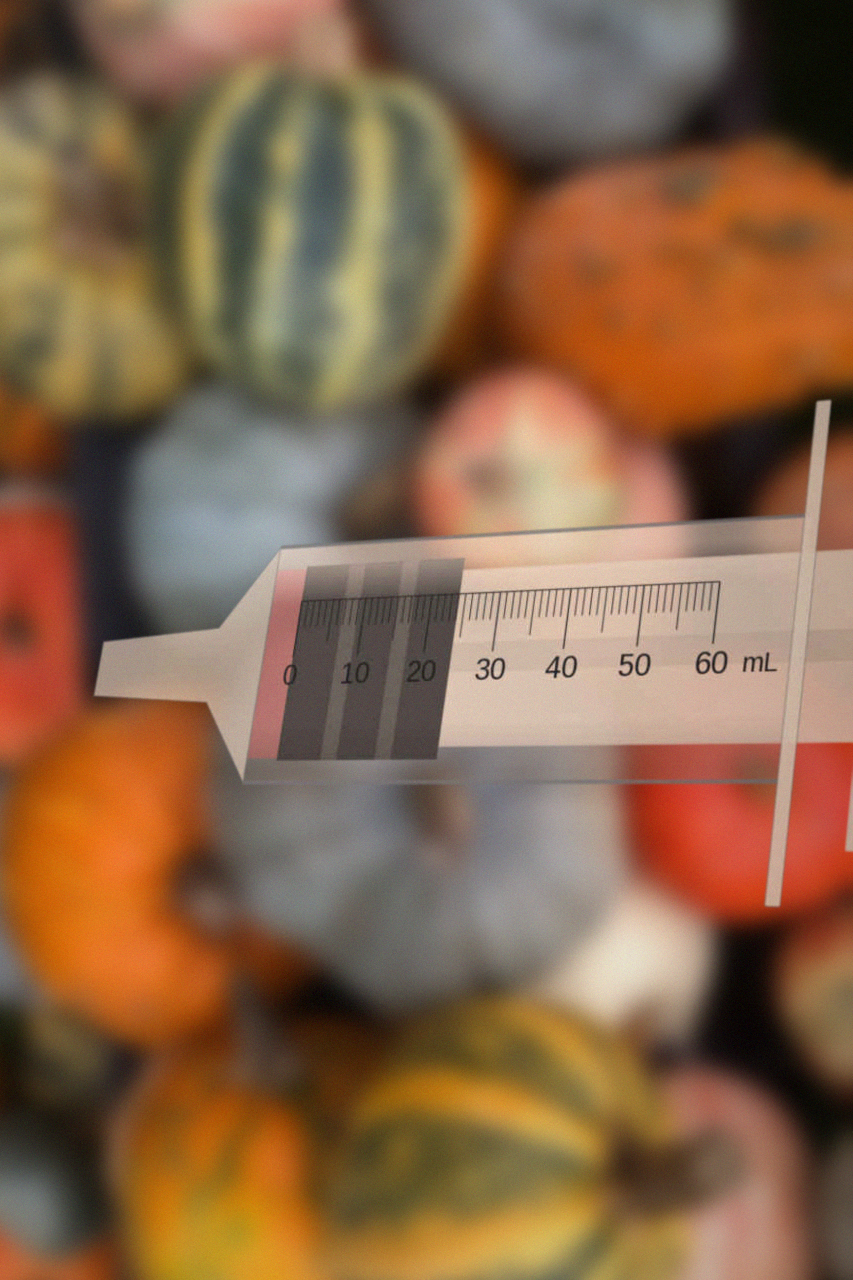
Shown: mL 0
